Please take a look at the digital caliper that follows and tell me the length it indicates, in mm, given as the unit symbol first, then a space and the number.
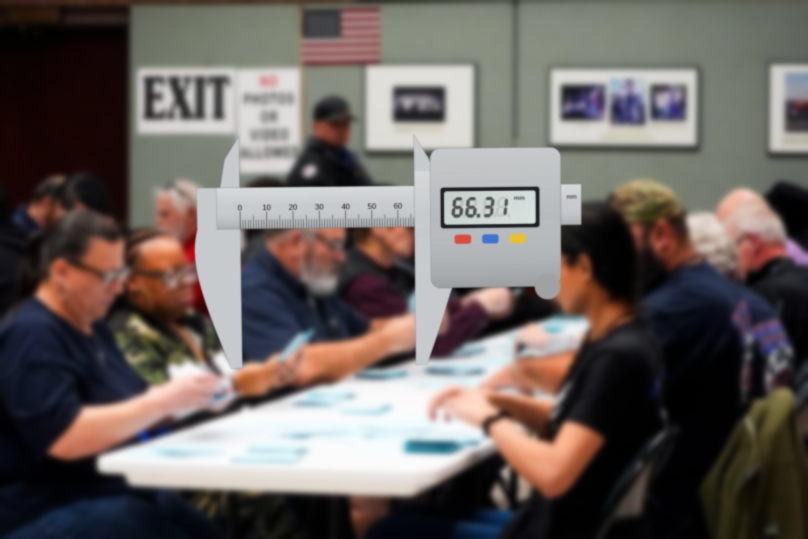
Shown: mm 66.31
